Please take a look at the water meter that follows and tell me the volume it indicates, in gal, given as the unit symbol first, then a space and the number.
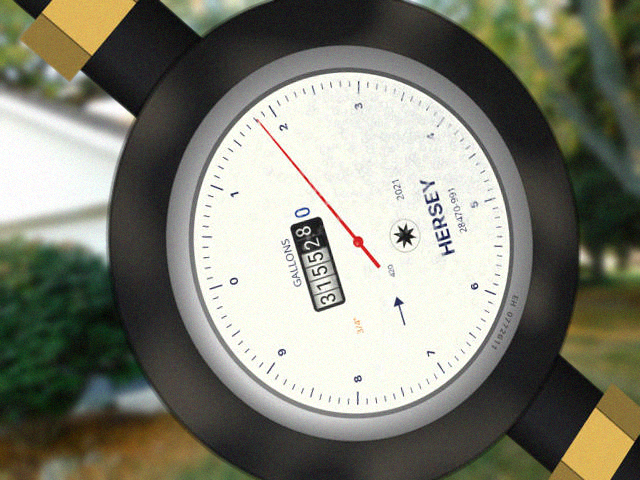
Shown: gal 3155281.8
